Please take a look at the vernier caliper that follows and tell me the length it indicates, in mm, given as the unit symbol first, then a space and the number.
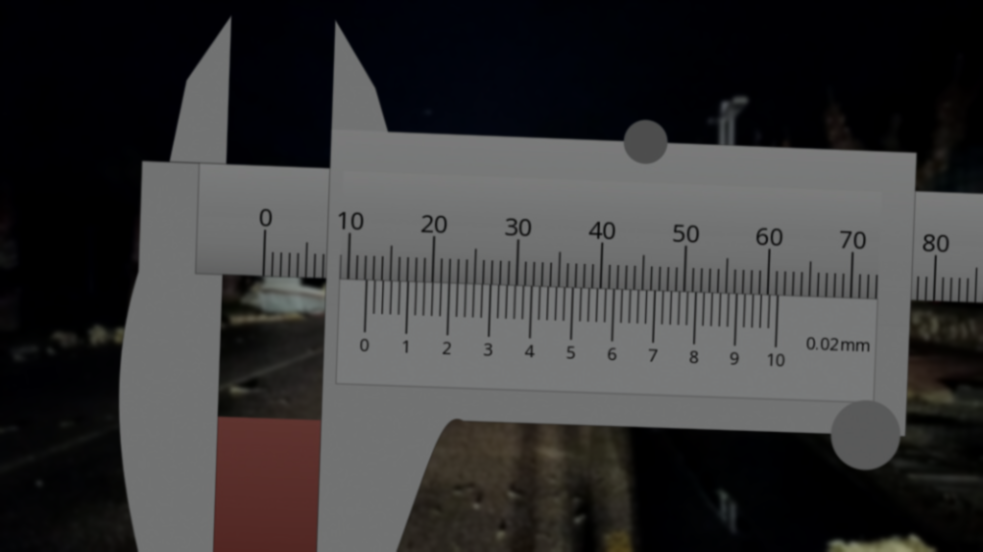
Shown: mm 12.2
